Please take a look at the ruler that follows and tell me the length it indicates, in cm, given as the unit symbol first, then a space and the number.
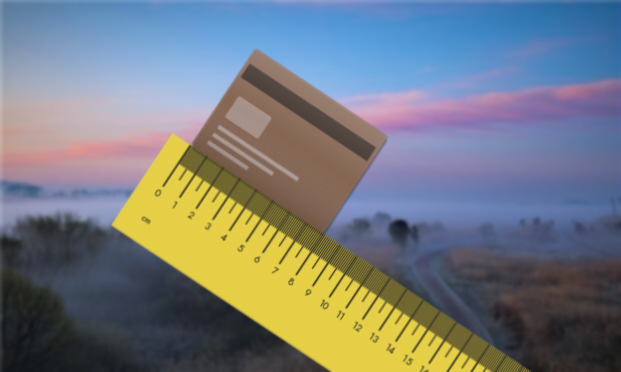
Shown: cm 8
